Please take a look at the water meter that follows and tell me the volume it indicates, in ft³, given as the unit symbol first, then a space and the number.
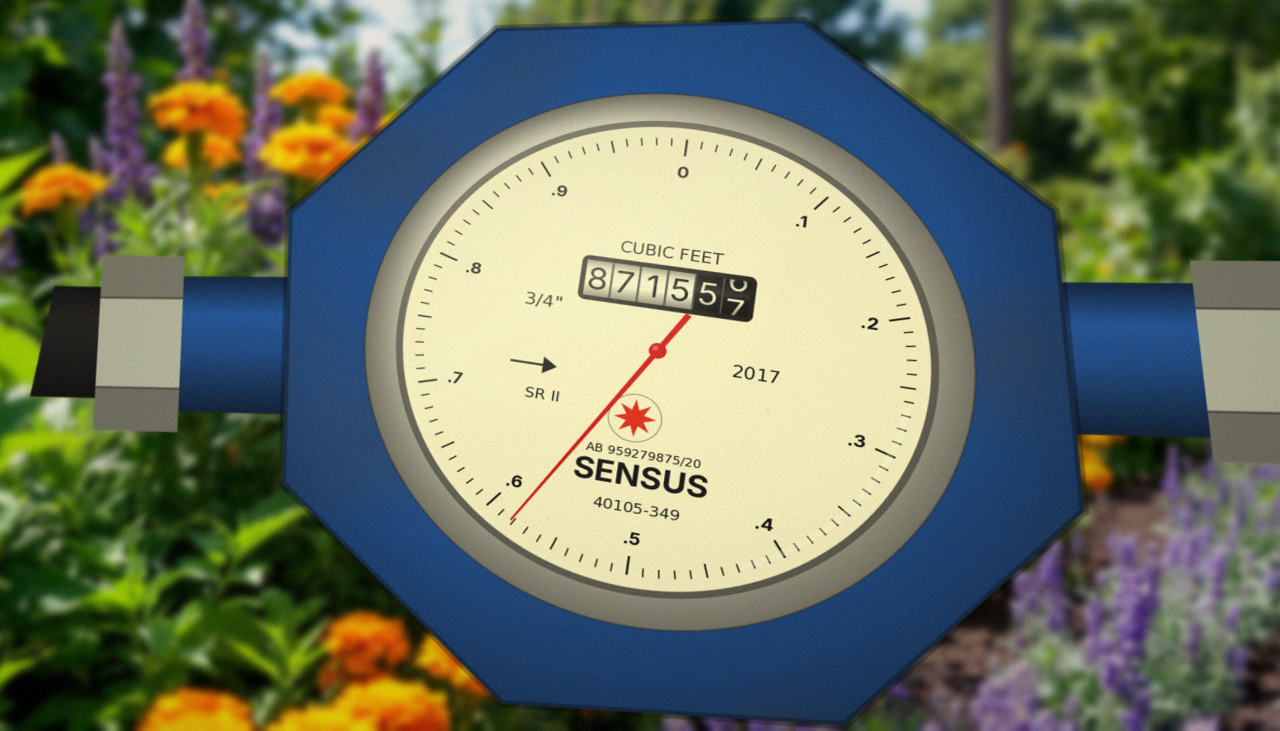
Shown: ft³ 871556.58
